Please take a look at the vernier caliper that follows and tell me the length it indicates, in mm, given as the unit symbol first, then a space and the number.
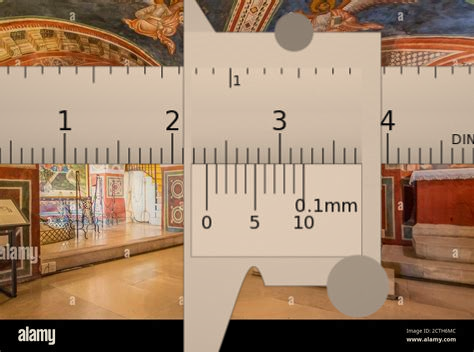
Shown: mm 23.2
